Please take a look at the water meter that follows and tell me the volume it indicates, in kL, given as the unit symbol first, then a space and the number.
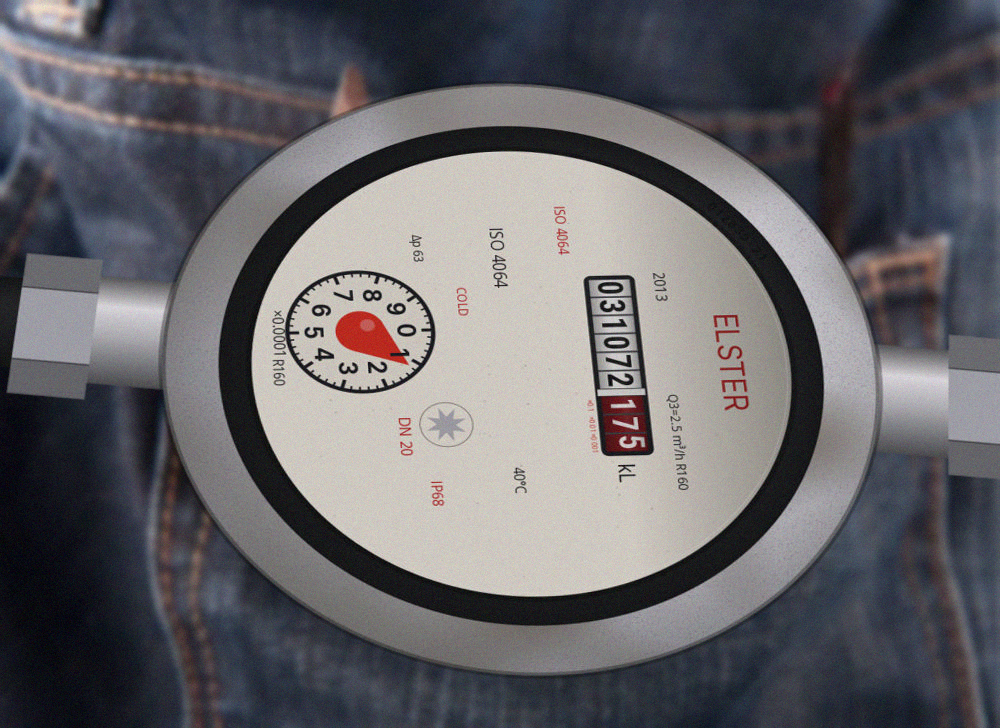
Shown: kL 31072.1751
